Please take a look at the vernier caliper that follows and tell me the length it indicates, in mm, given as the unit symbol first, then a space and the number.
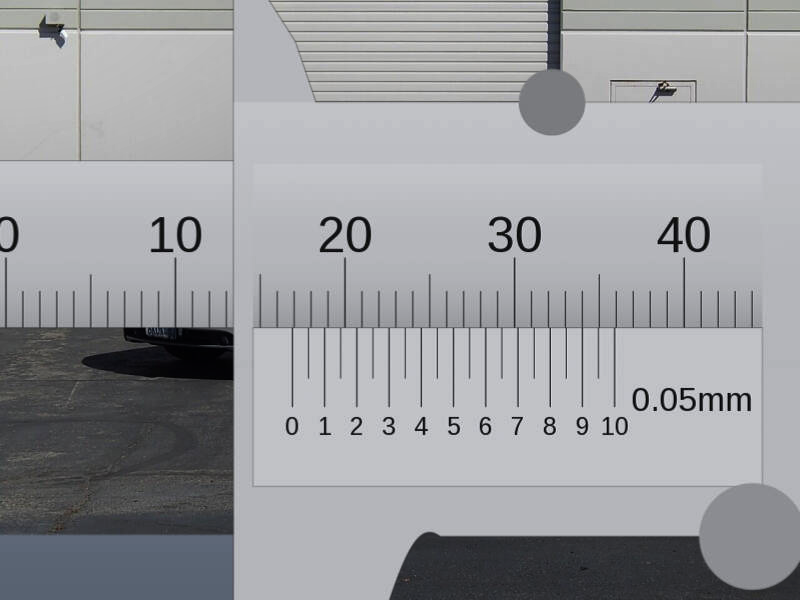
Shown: mm 16.9
